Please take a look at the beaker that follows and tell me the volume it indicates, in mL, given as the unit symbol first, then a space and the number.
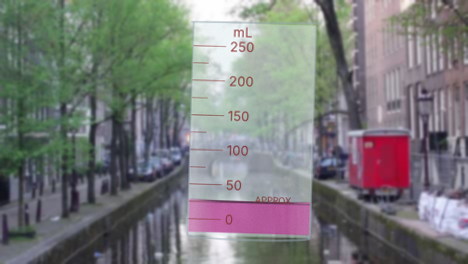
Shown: mL 25
